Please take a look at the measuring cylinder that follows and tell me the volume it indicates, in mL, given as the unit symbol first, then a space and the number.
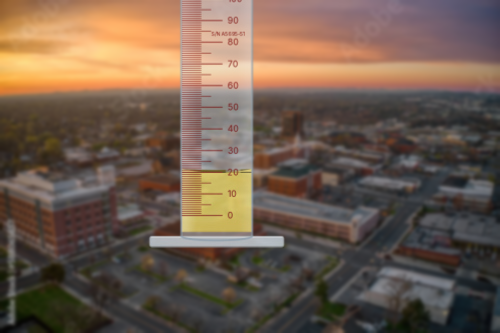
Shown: mL 20
